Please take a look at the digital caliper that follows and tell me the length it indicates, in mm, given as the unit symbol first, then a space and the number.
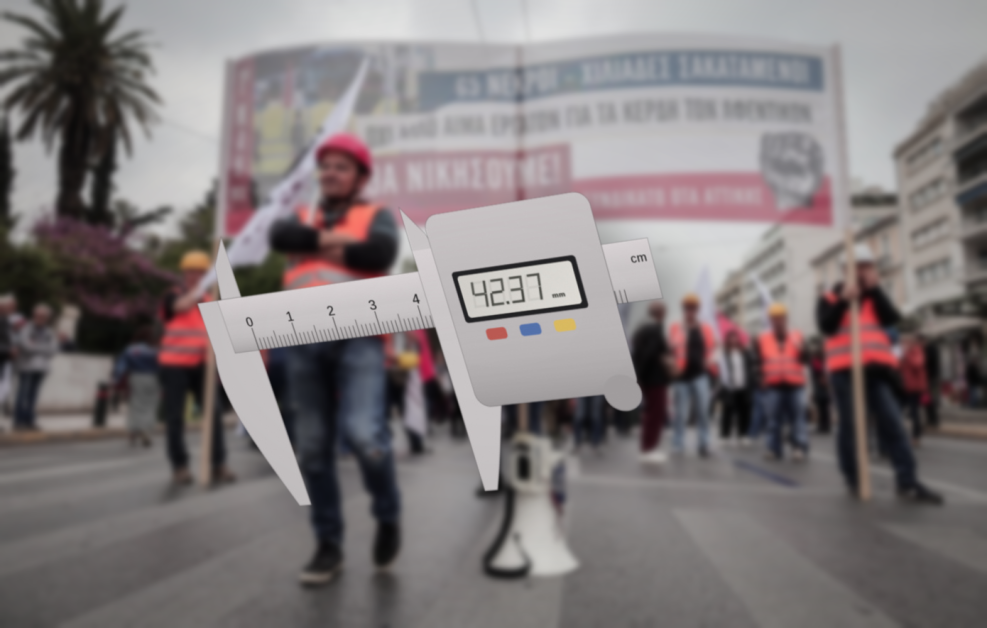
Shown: mm 42.37
